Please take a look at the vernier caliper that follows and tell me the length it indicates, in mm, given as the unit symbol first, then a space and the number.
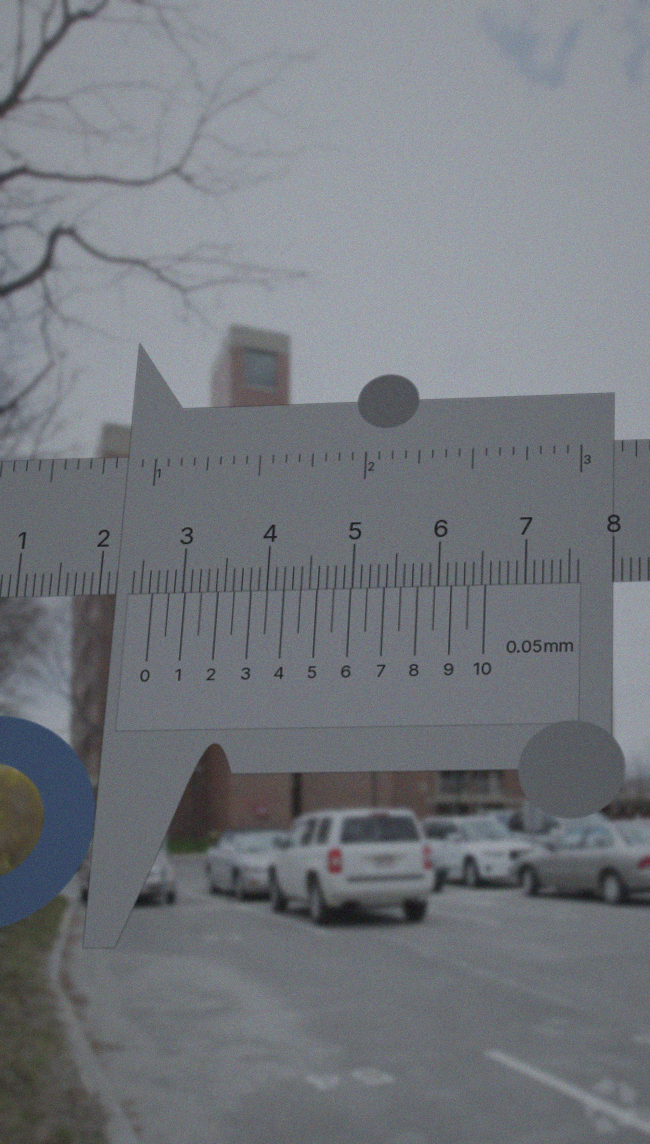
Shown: mm 26.4
